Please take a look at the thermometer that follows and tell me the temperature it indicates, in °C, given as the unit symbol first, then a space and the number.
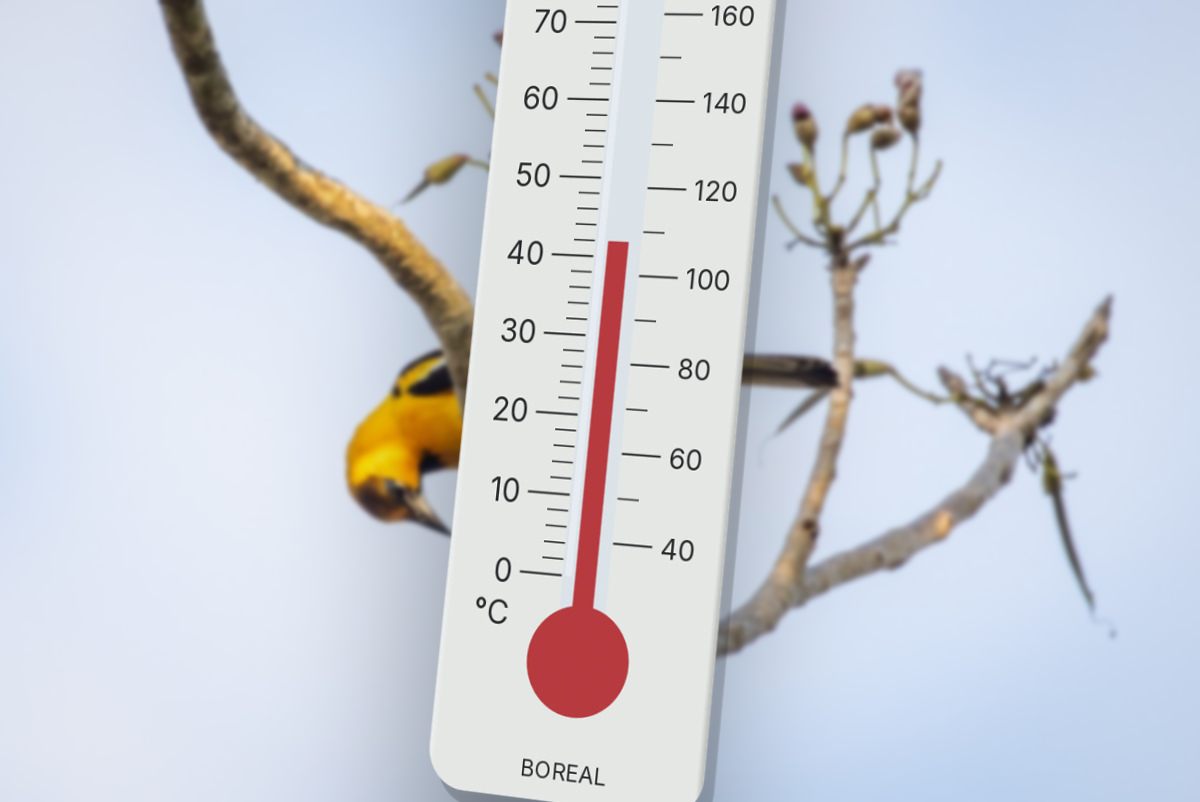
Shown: °C 42
